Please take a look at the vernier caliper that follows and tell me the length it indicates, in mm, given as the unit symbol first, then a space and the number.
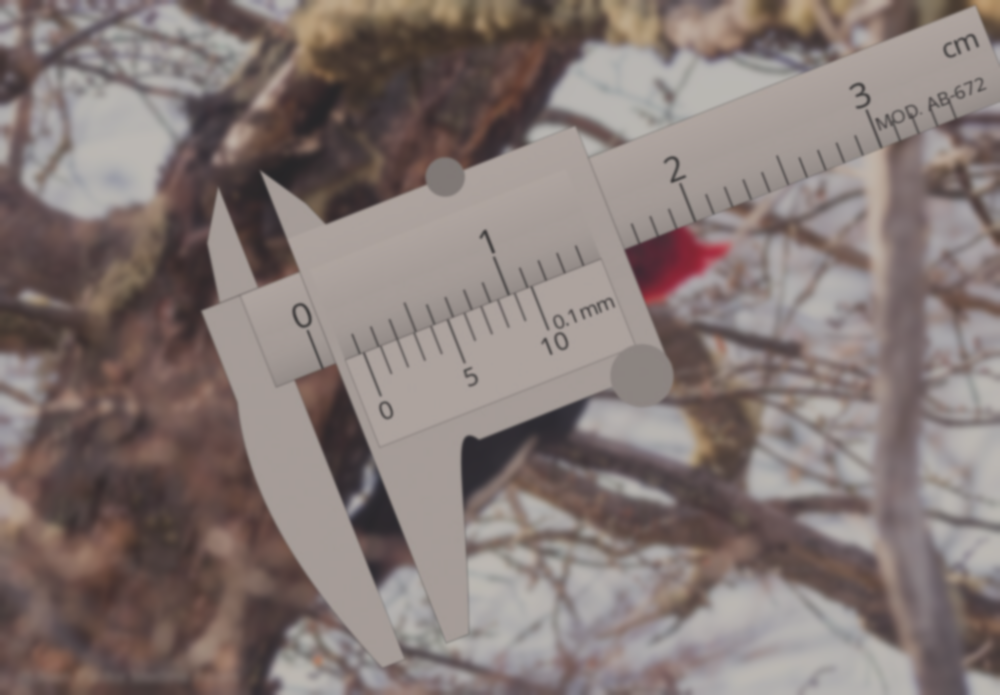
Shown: mm 2.2
